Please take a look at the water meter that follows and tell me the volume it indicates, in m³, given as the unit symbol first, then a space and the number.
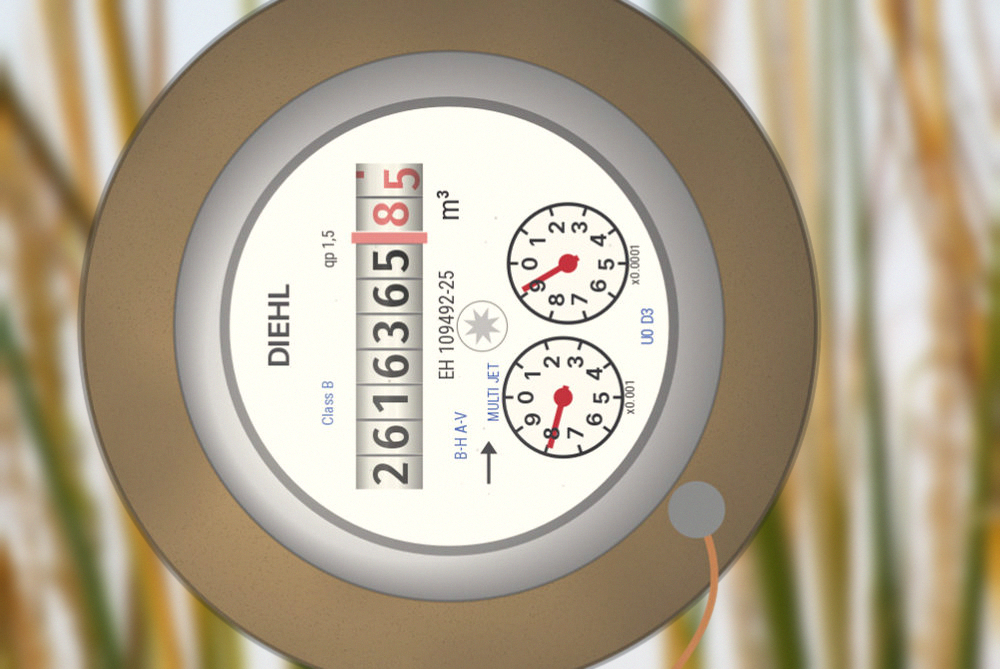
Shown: m³ 2616365.8479
